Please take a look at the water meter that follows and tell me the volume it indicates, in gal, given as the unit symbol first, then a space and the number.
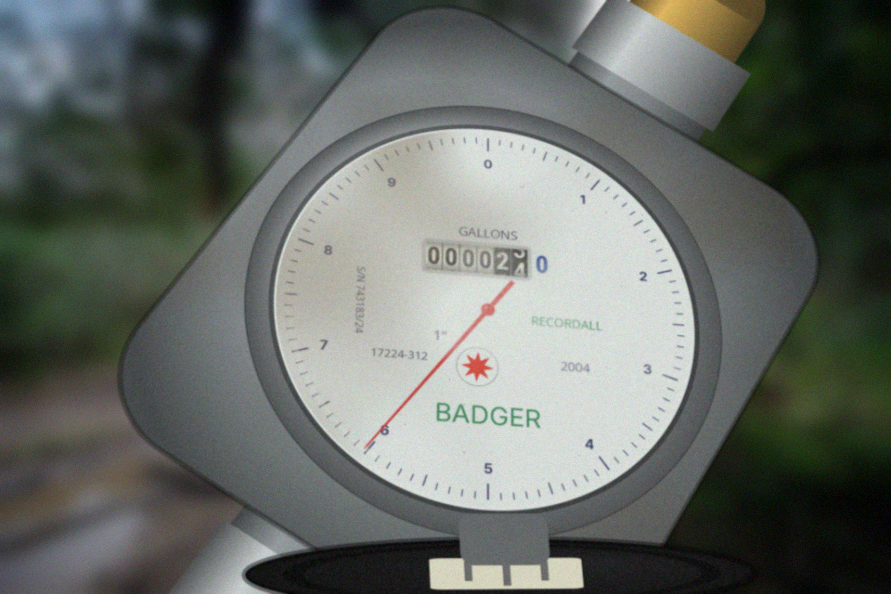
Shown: gal 236.0
